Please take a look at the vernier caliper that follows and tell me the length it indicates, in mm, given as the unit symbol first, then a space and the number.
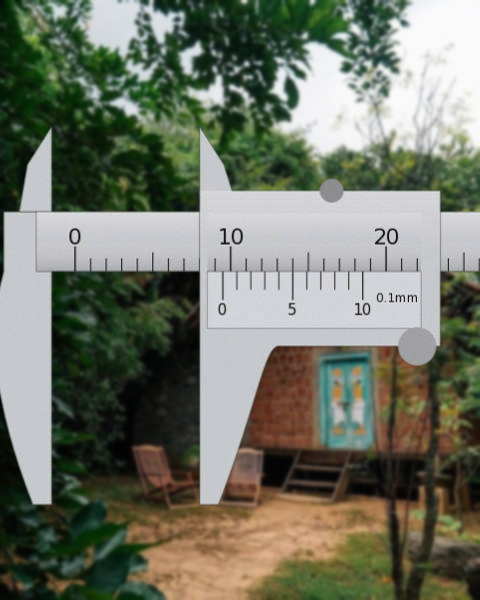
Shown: mm 9.5
